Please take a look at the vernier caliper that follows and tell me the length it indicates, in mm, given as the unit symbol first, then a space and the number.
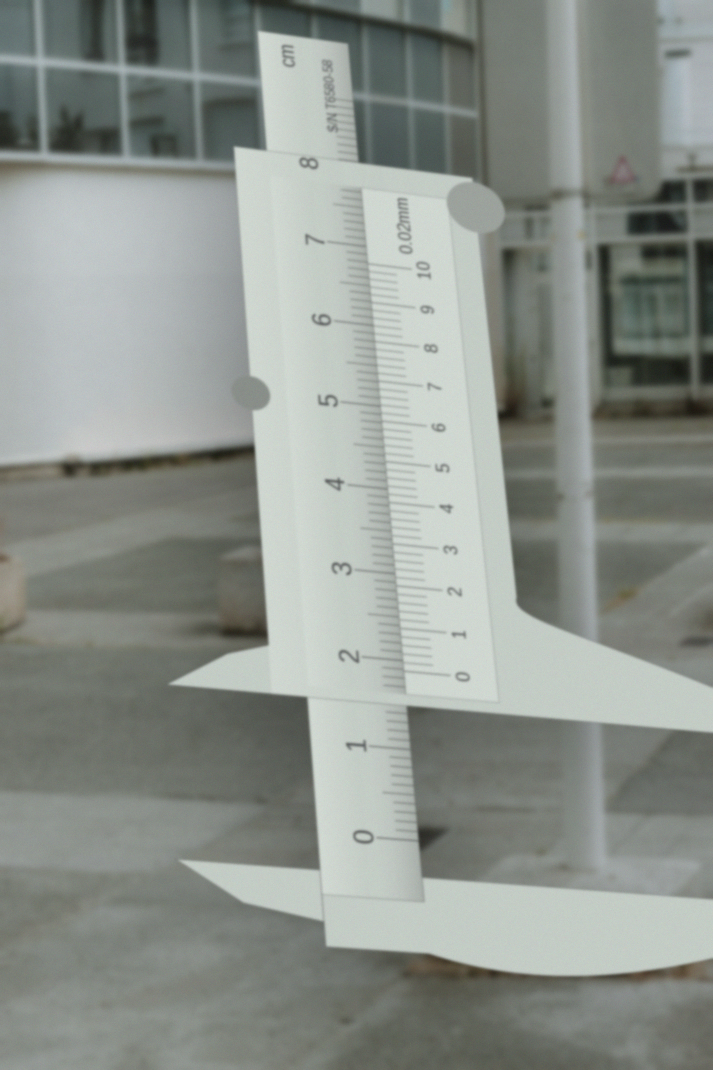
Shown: mm 18.8
